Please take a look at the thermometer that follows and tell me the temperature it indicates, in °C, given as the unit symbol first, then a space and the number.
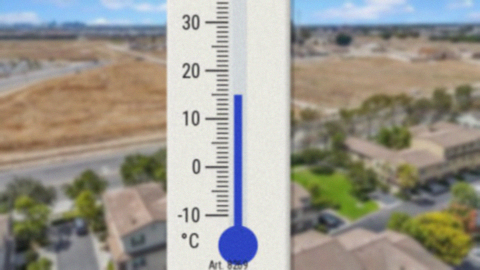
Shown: °C 15
